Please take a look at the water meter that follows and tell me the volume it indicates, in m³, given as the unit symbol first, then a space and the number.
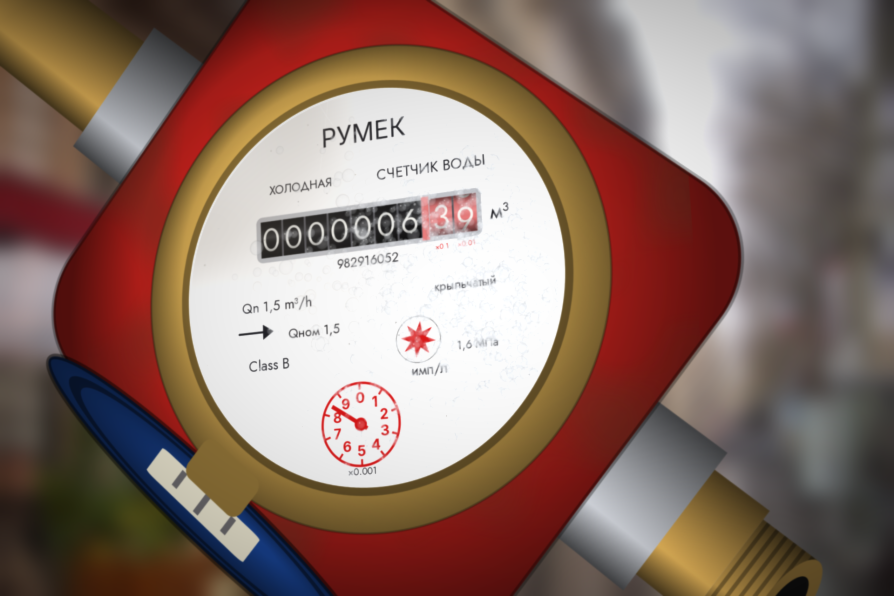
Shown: m³ 6.388
